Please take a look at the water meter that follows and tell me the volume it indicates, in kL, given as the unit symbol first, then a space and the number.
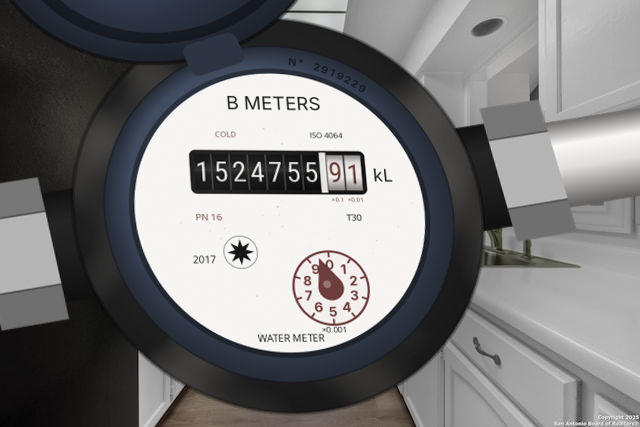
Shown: kL 1524755.909
